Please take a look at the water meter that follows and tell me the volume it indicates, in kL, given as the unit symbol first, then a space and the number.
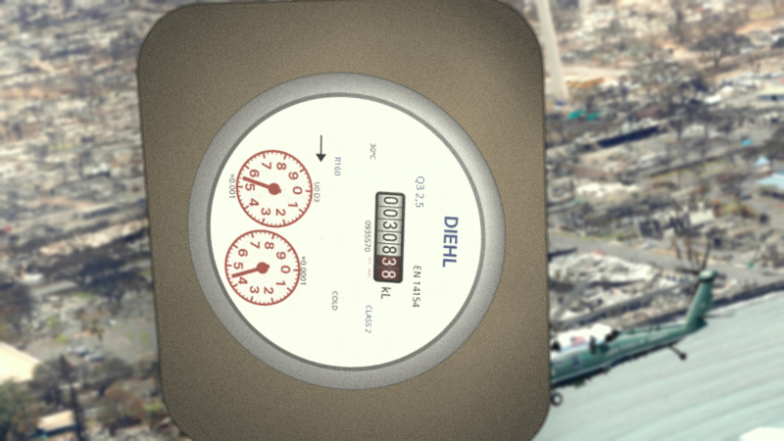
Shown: kL 308.3854
